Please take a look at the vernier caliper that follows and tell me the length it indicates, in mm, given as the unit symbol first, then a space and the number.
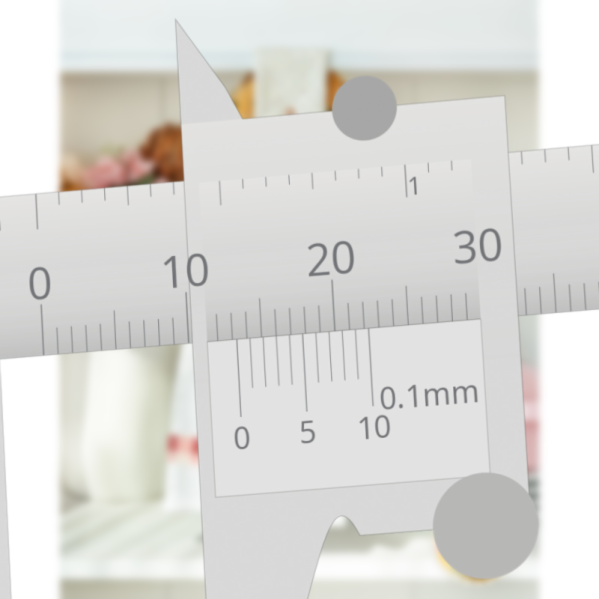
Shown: mm 13.3
